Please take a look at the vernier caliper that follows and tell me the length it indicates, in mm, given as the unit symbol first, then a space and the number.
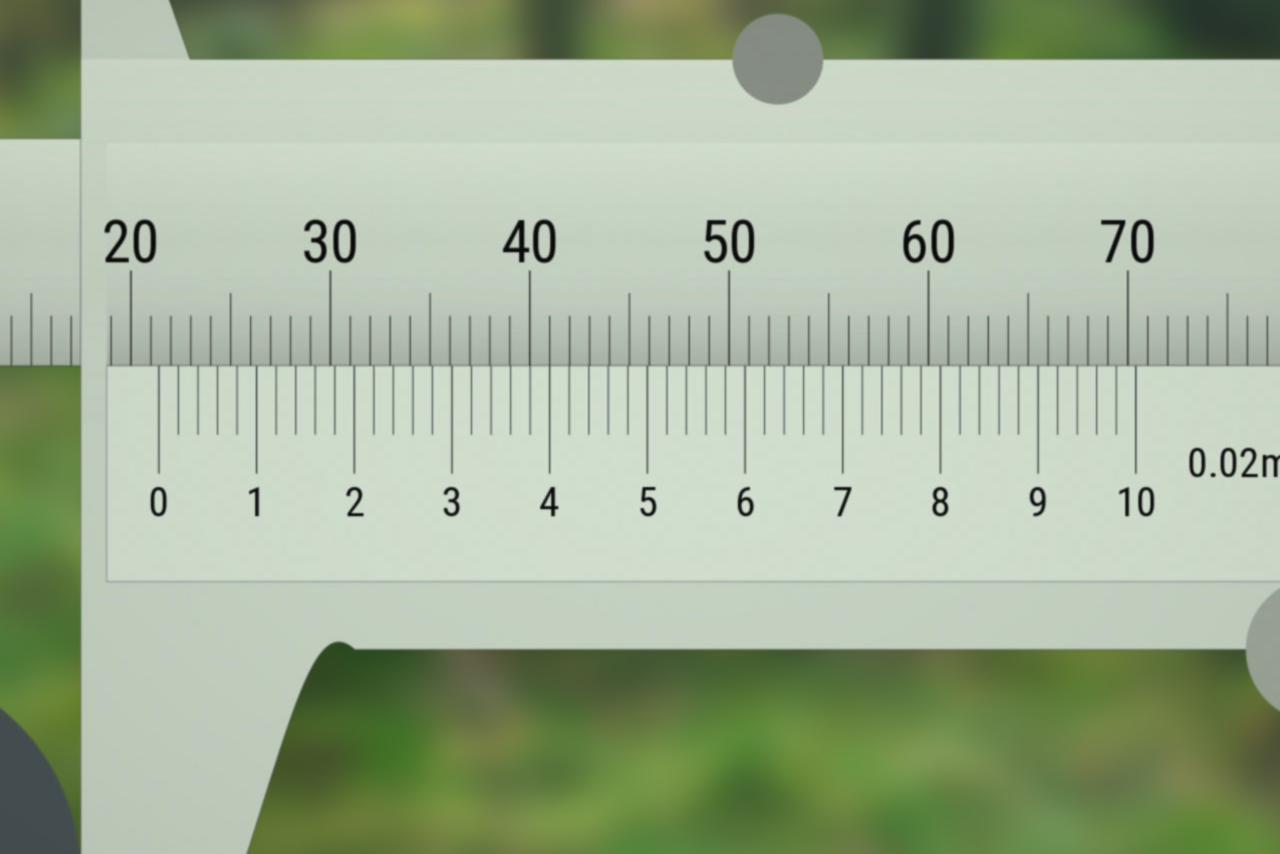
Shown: mm 21.4
